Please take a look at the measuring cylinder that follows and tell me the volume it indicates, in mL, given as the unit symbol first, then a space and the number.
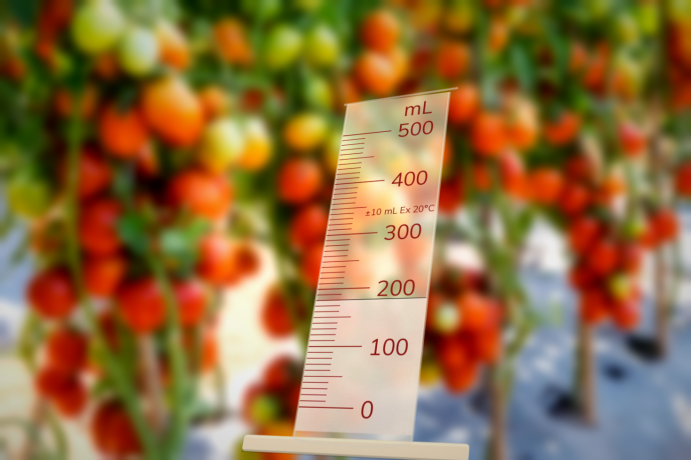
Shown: mL 180
